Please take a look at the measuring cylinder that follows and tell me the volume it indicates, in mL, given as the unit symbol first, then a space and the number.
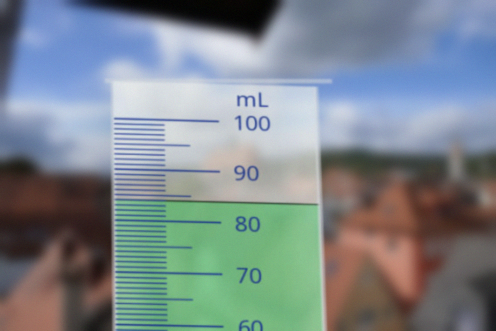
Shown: mL 84
